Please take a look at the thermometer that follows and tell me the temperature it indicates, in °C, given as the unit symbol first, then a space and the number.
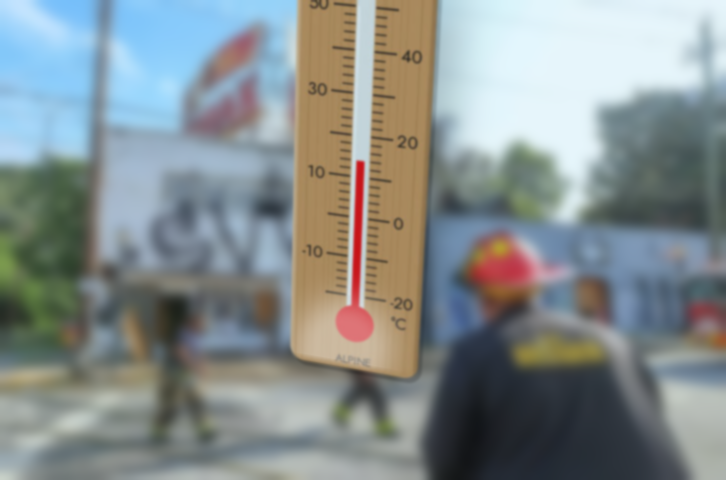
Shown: °C 14
